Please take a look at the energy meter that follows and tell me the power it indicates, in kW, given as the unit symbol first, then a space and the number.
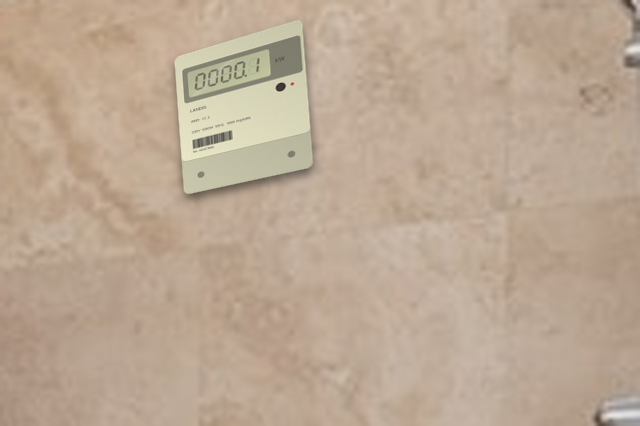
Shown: kW 0.1
